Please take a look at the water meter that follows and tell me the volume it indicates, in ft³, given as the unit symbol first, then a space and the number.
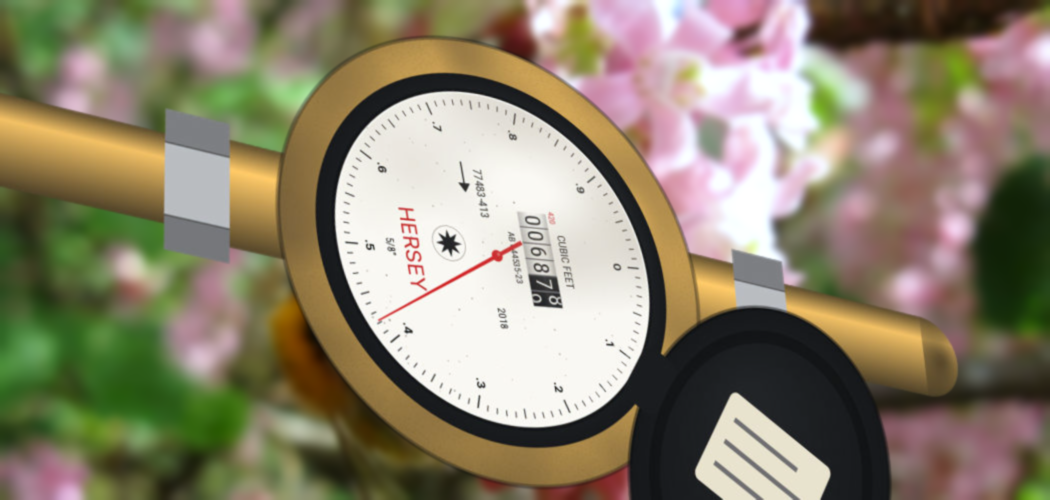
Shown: ft³ 6878.42
